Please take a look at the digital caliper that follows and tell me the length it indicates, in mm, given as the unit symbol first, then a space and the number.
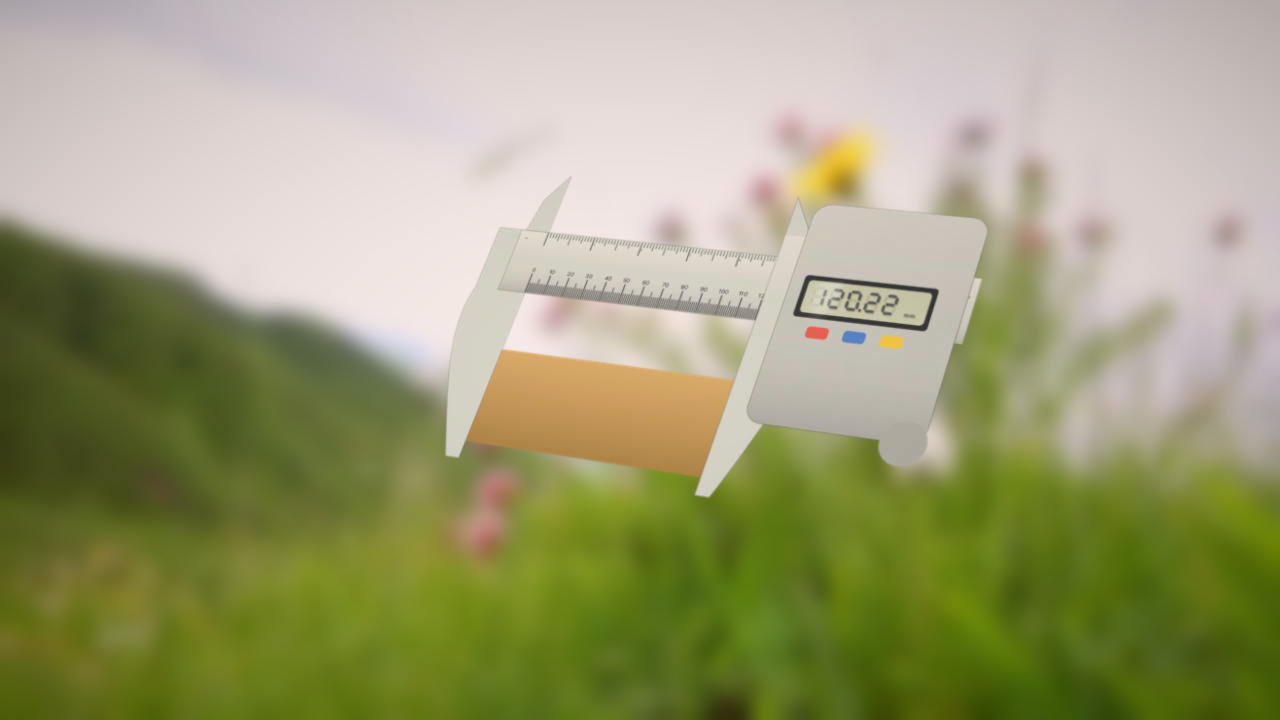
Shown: mm 120.22
